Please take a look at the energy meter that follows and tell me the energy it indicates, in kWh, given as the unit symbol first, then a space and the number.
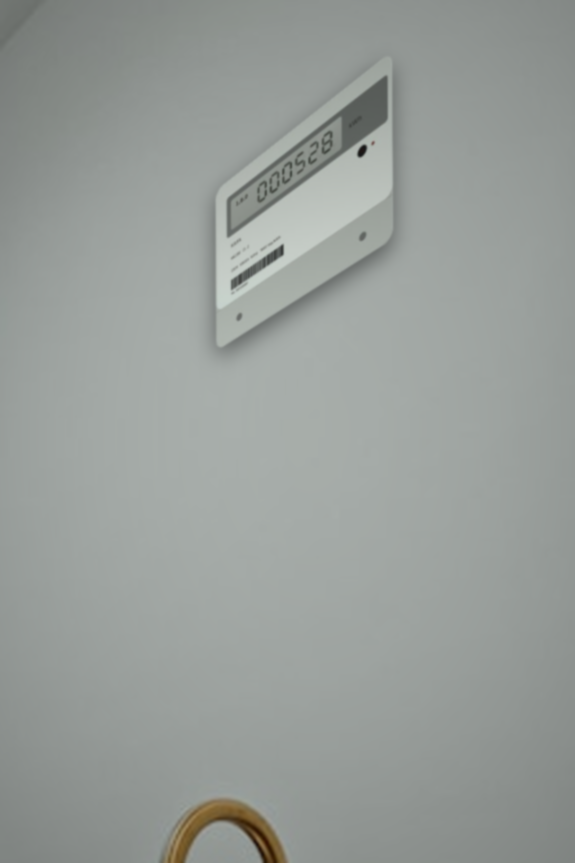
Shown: kWh 528
